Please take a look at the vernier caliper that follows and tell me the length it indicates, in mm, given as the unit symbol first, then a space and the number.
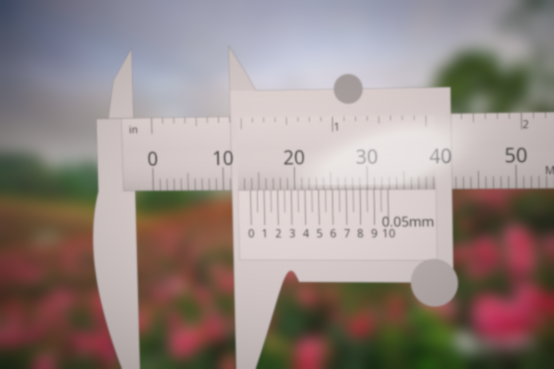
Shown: mm 13.8
